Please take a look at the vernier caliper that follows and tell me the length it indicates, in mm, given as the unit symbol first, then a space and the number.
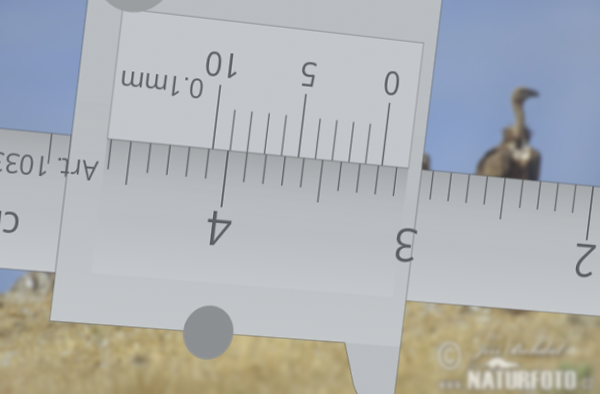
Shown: mm 31.8
